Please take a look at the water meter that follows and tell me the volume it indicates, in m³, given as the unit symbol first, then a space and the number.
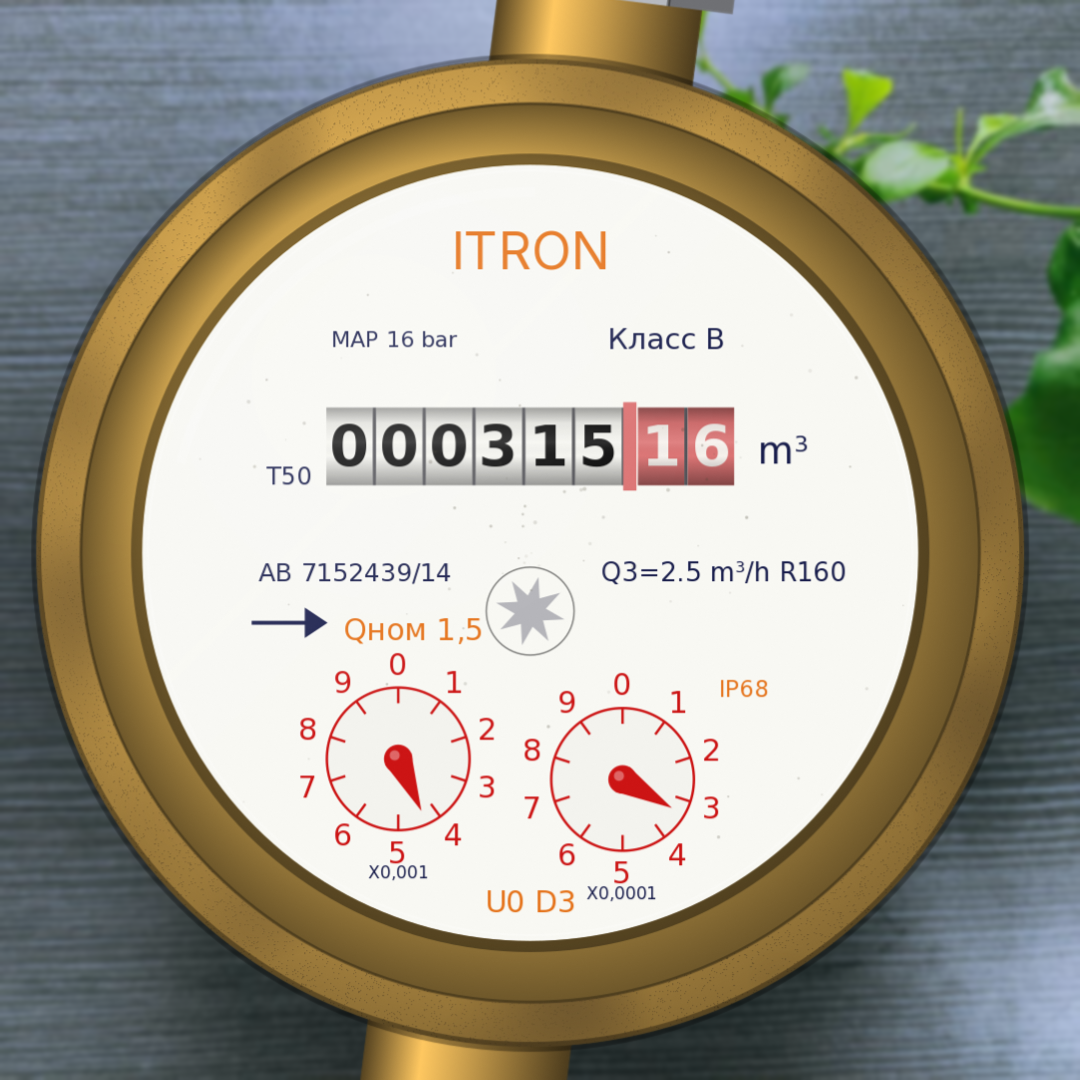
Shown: m³ 315.1643
